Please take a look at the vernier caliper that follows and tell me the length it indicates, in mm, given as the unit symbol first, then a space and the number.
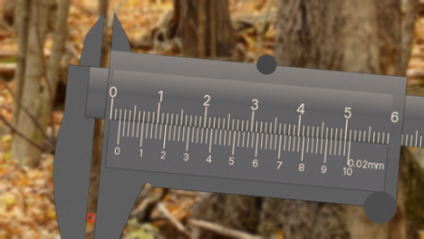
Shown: mm 2.0
